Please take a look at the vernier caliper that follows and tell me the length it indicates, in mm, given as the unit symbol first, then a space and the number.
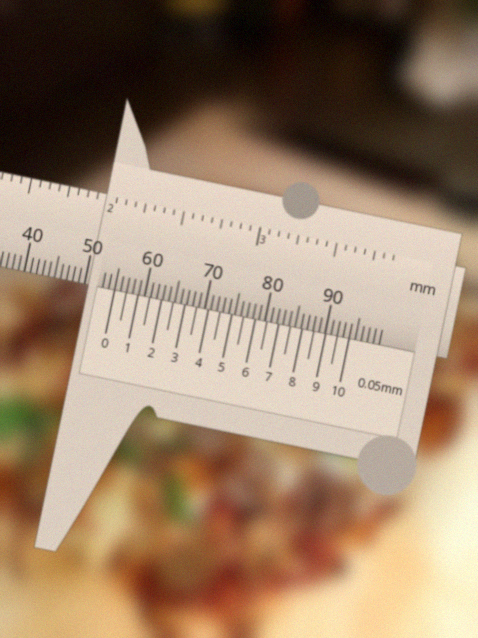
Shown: mm 55.0
